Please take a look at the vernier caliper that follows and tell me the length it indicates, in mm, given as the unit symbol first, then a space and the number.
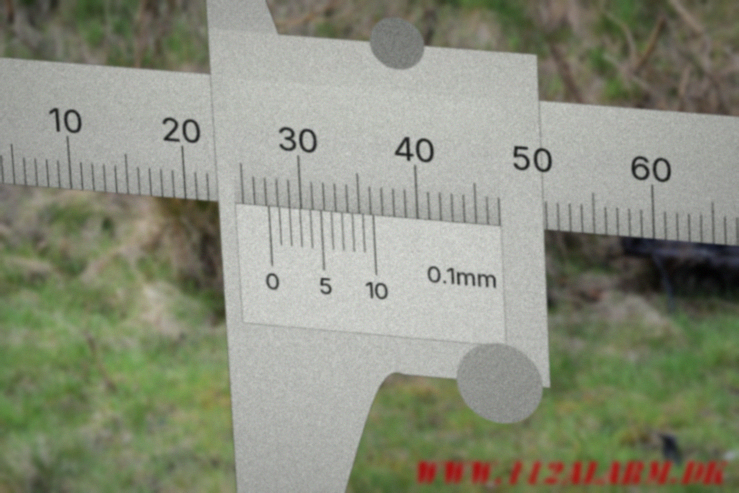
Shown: mm 27.2
